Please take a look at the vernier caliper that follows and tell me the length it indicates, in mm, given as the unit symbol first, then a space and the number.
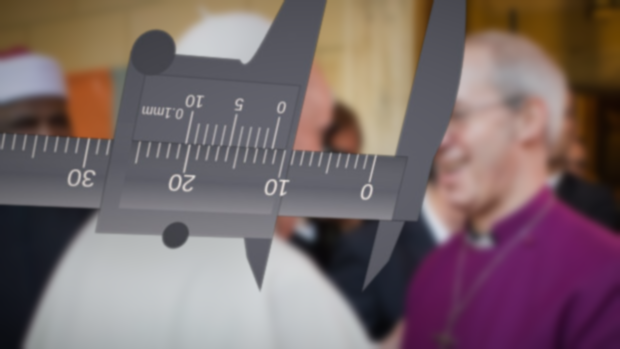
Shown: mm 11.4
